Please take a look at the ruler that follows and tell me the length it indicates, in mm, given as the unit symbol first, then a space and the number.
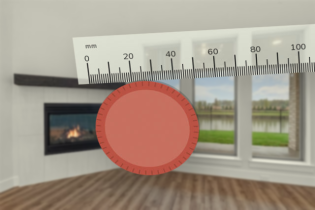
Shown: mm 50
